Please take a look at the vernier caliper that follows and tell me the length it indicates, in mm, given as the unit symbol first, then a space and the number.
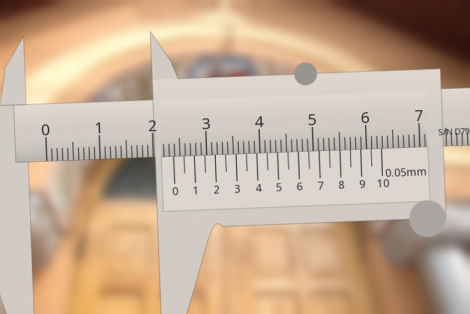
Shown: mm 23.8
